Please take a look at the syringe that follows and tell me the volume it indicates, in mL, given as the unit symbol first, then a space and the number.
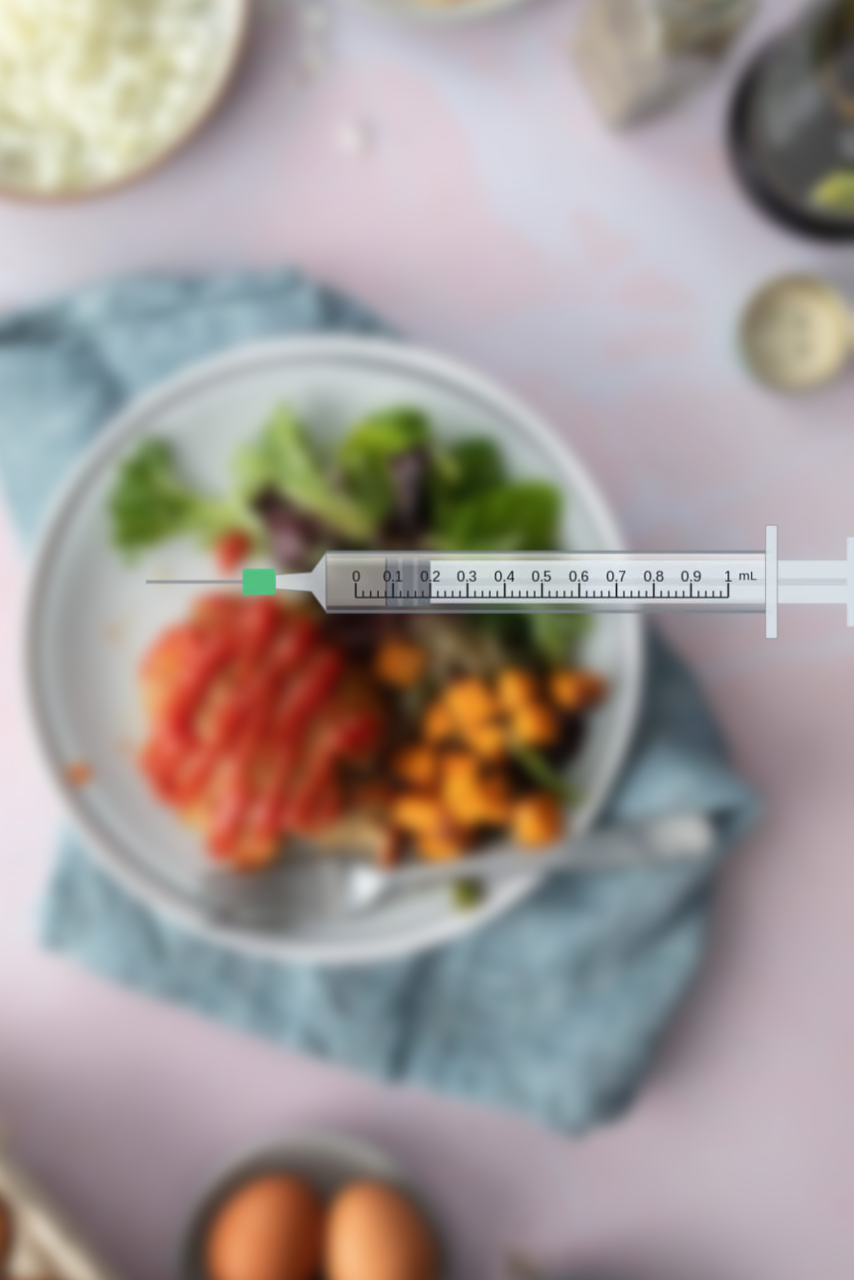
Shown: mL 0.08
